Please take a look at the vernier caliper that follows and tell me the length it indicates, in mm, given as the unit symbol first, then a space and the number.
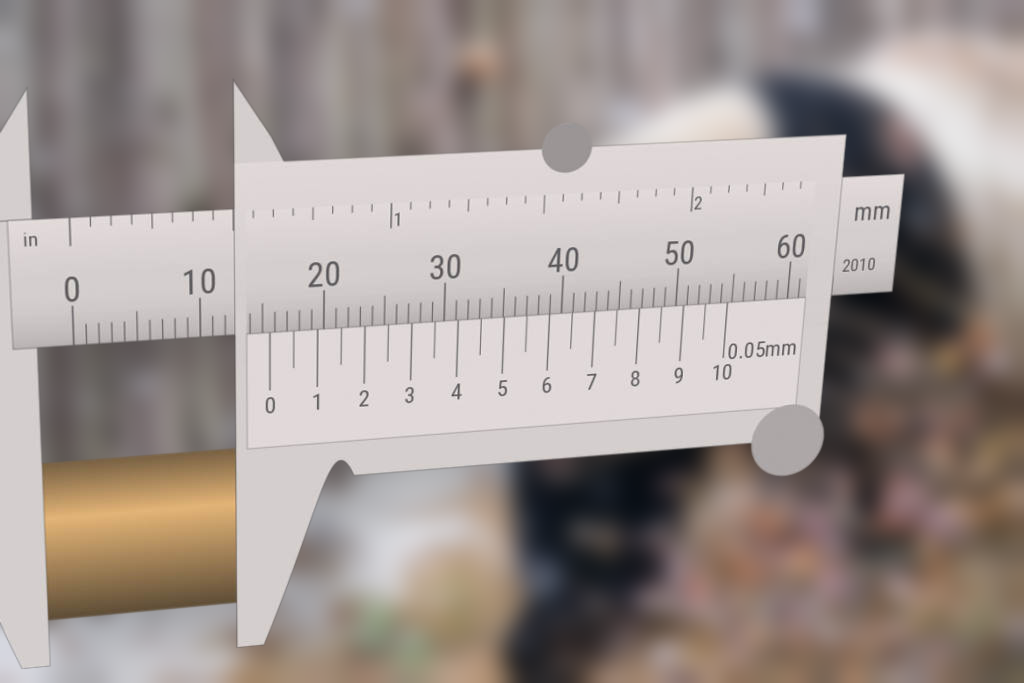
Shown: mm 15.6
